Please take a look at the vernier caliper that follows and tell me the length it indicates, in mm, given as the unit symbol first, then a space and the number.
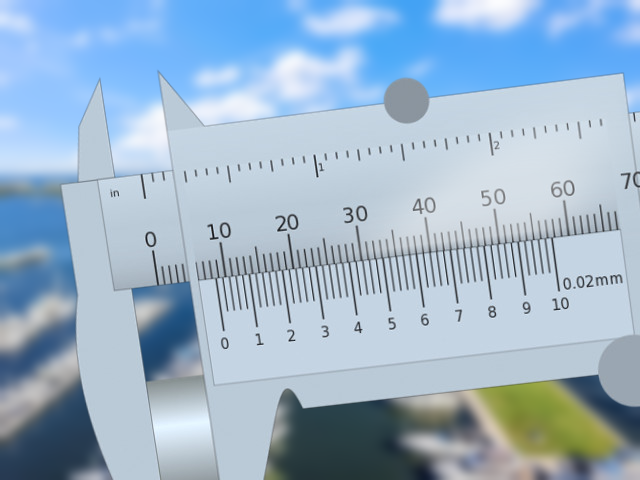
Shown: mm 8.6
